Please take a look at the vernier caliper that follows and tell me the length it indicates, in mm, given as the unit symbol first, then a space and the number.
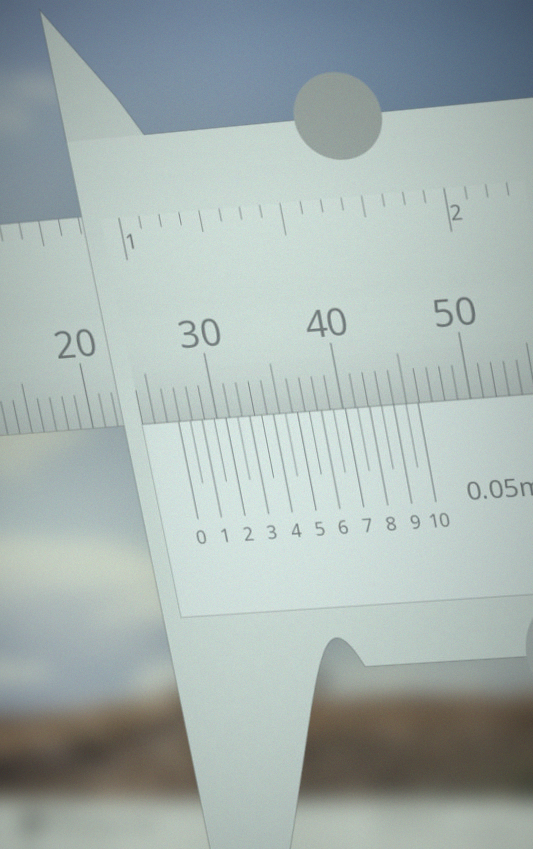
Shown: mm 26.9
